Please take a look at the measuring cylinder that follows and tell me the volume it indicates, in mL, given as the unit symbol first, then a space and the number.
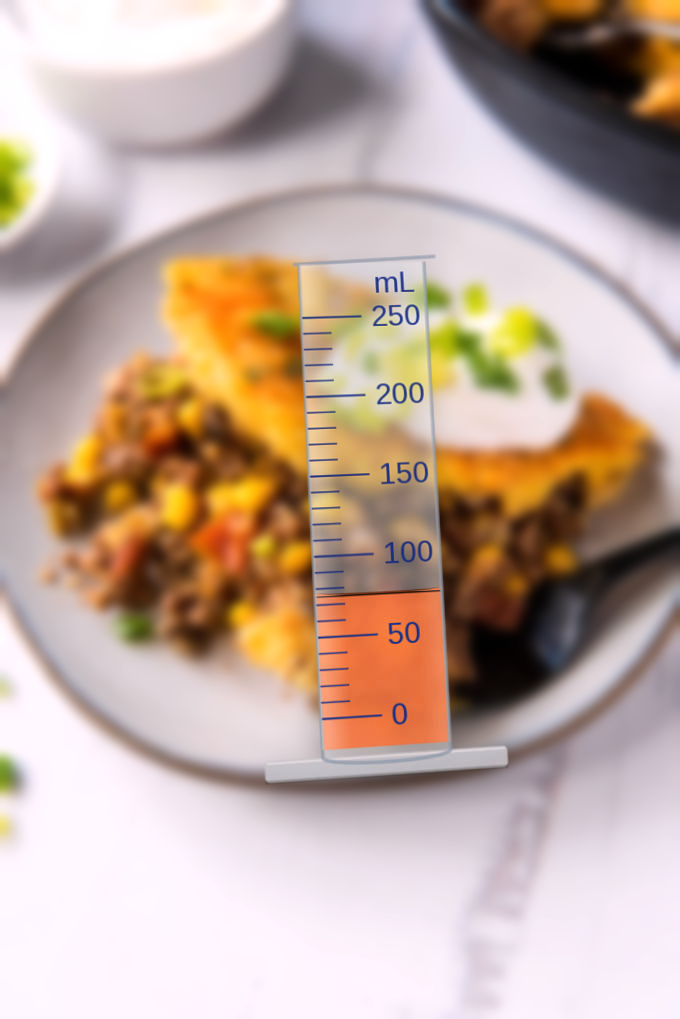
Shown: mL 75
